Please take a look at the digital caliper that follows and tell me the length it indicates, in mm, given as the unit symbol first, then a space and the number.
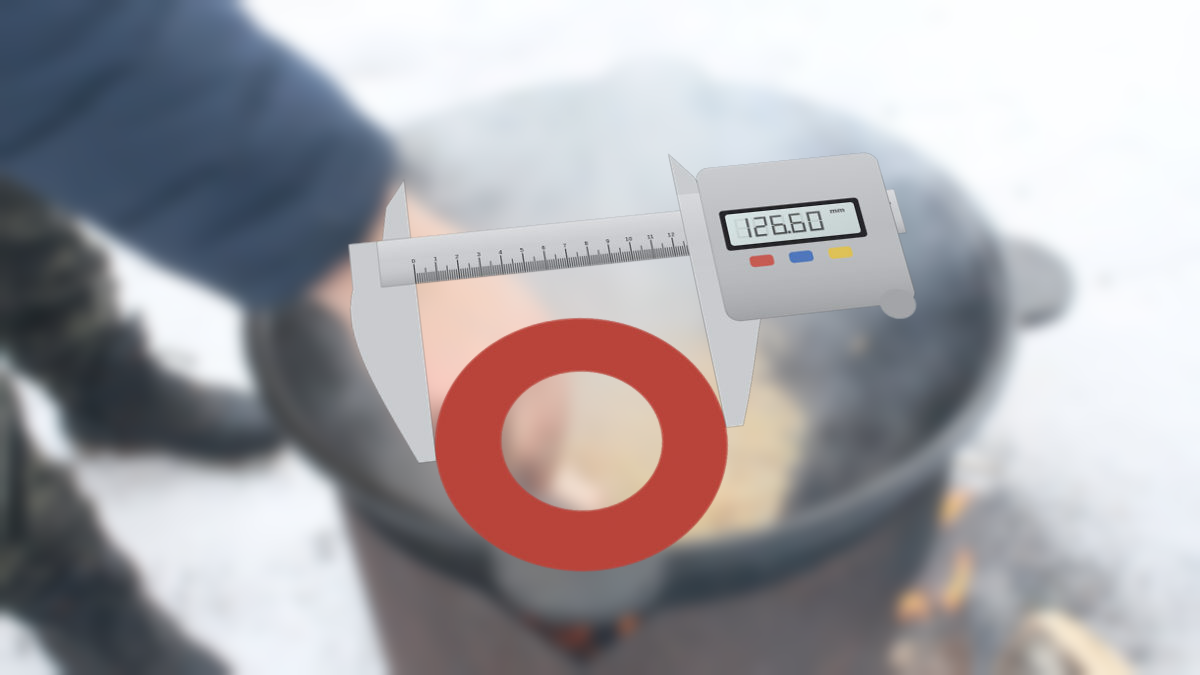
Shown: mm 126.60
